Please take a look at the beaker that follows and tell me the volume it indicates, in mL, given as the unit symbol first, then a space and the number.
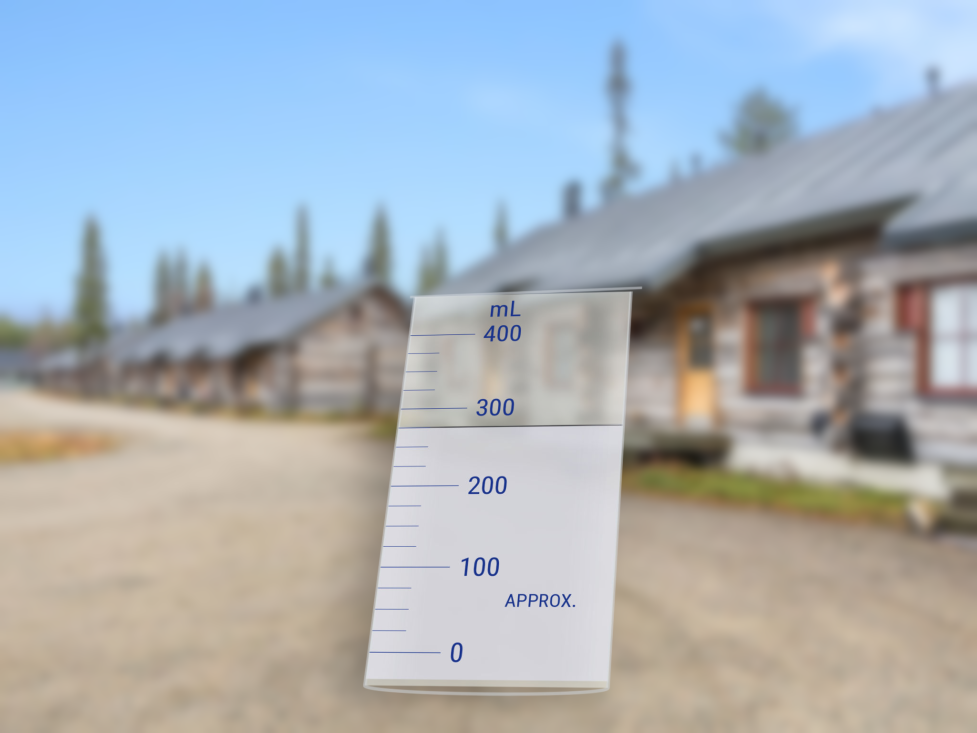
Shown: mL 275
